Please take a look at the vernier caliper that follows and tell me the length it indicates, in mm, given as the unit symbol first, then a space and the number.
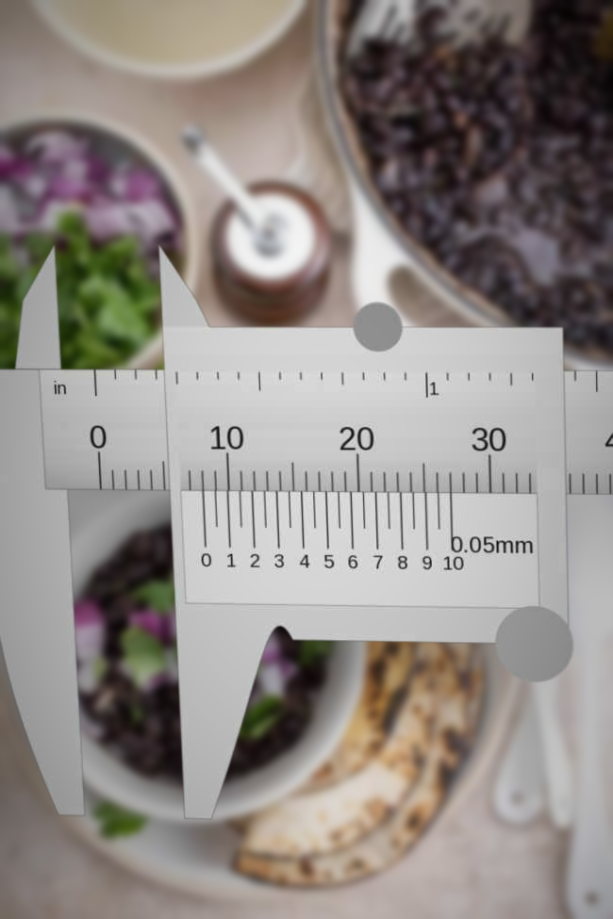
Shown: mm 8.0
